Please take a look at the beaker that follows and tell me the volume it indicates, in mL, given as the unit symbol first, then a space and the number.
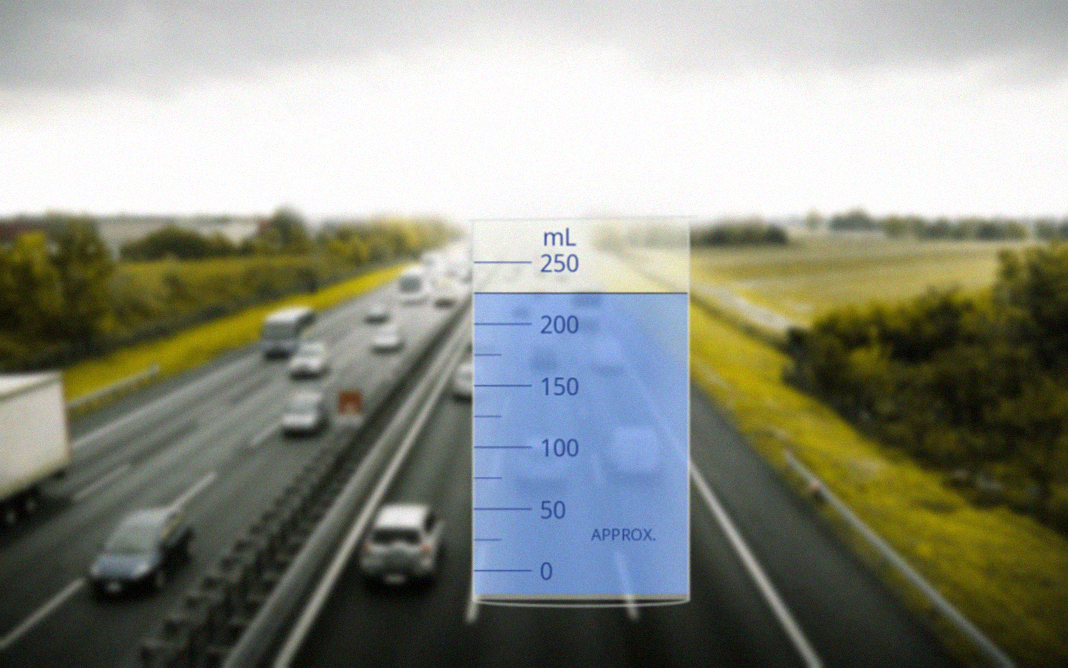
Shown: mL 225
